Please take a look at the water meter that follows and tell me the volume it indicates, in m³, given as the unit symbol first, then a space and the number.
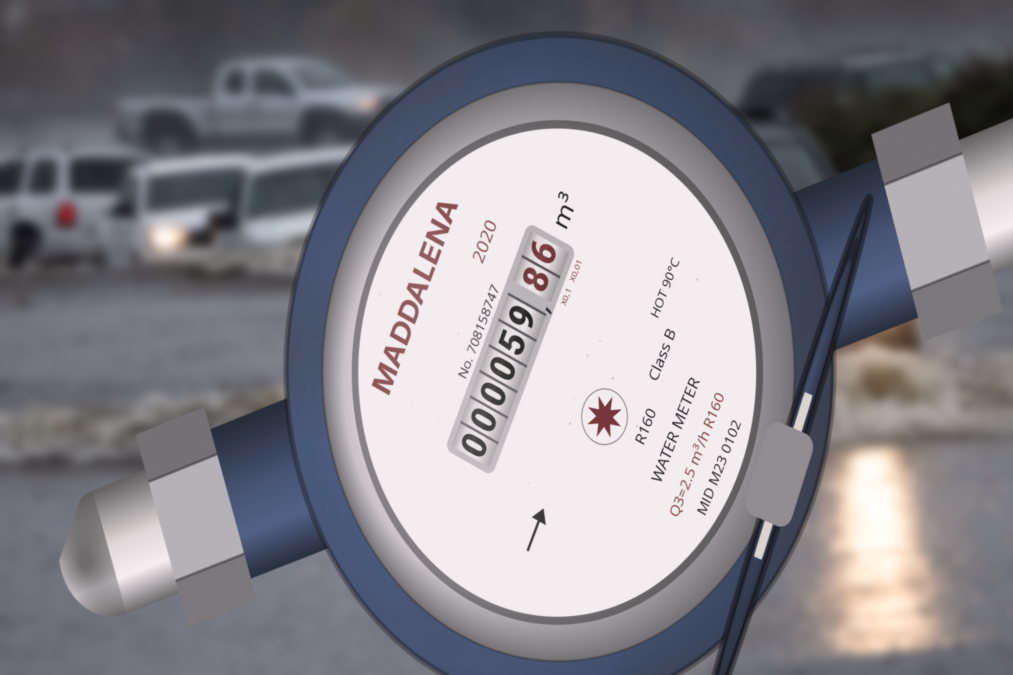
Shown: m³ 59.86
